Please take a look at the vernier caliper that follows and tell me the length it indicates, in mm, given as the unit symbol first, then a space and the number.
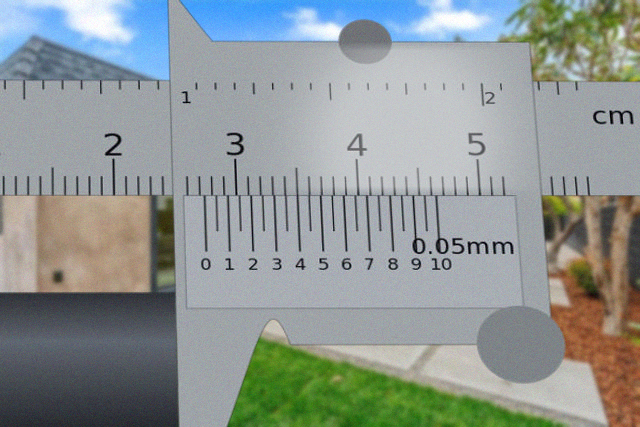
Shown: mm 27.4
